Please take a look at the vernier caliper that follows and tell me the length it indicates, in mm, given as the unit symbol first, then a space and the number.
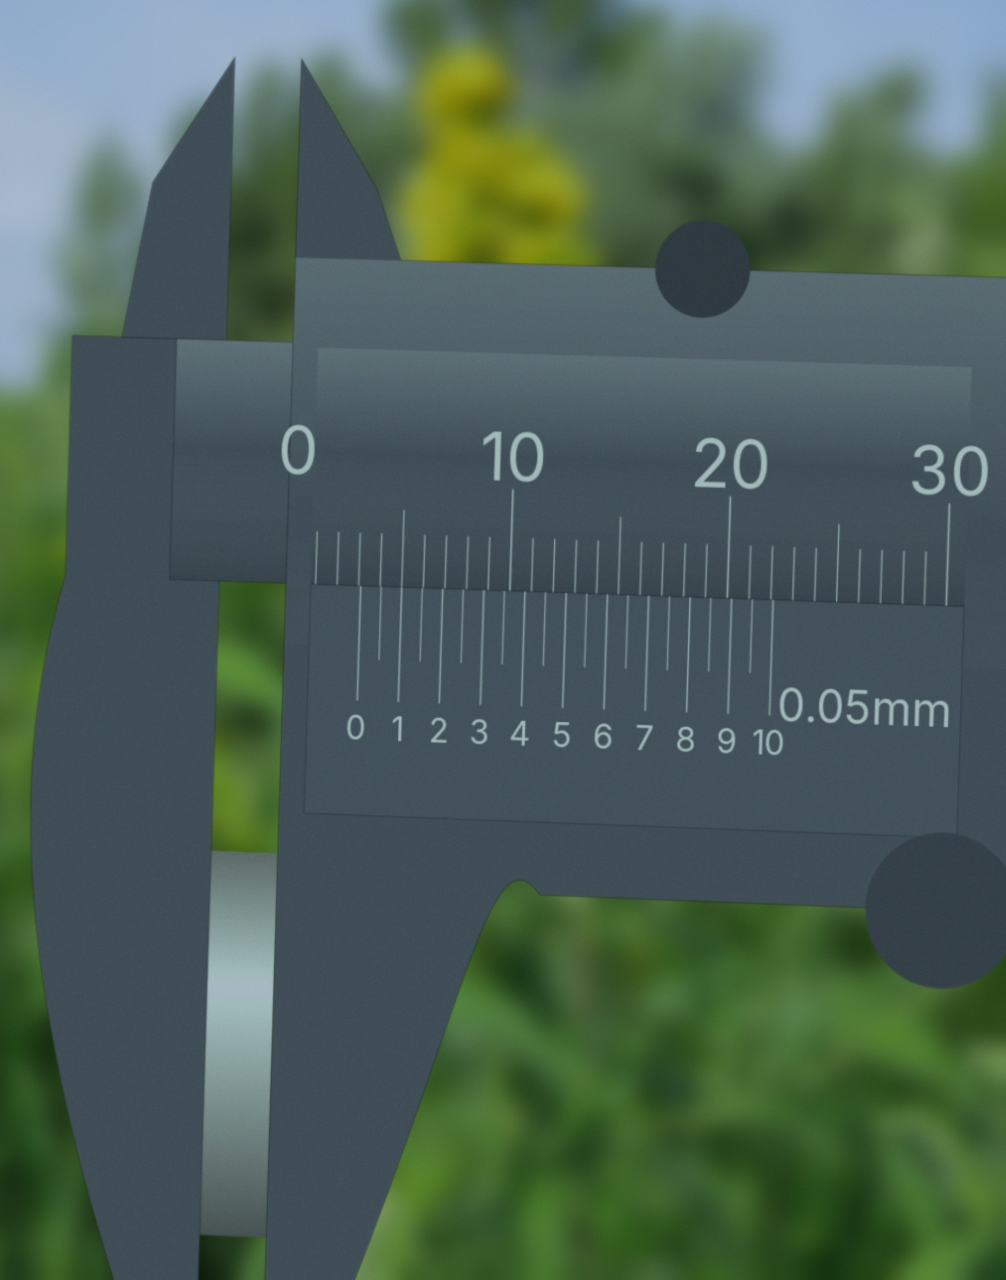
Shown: mm 3.1
